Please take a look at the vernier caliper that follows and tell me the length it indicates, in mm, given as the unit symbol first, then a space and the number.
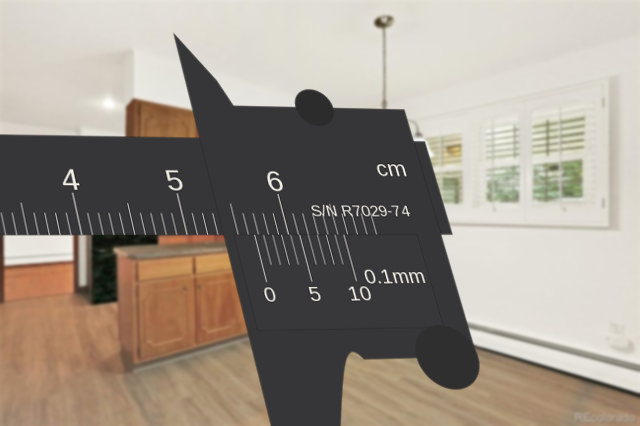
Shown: mm 56.6
